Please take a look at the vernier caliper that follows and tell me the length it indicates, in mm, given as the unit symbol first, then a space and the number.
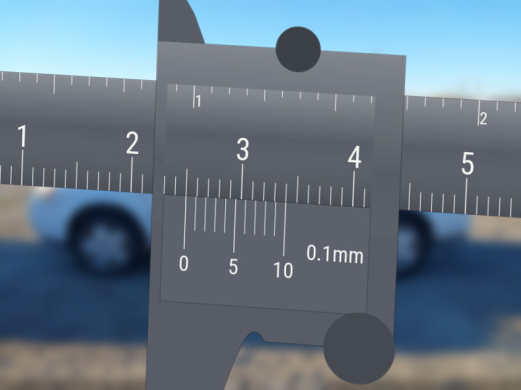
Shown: mm 25.0
